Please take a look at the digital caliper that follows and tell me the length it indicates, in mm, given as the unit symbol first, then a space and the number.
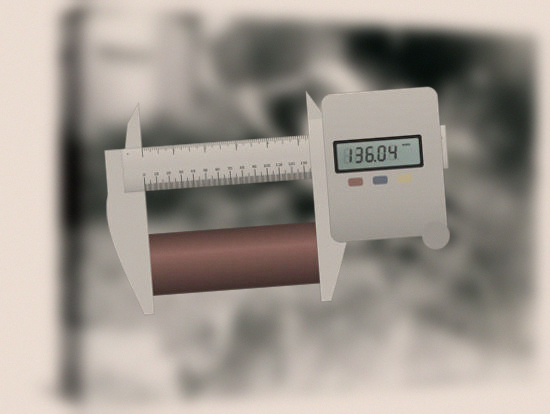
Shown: mm 136.04
